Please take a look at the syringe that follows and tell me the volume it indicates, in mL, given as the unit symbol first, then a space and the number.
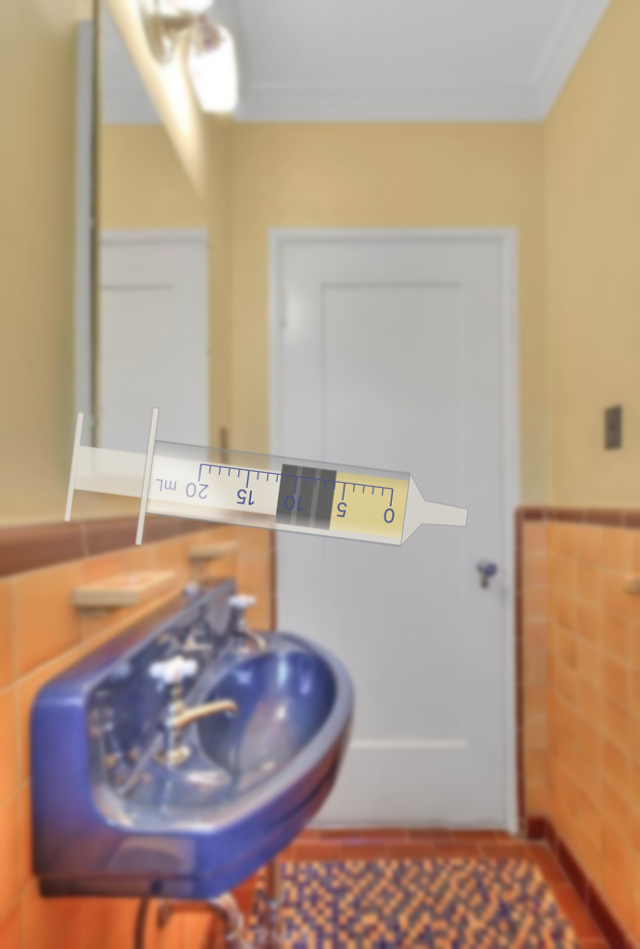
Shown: mL 6
